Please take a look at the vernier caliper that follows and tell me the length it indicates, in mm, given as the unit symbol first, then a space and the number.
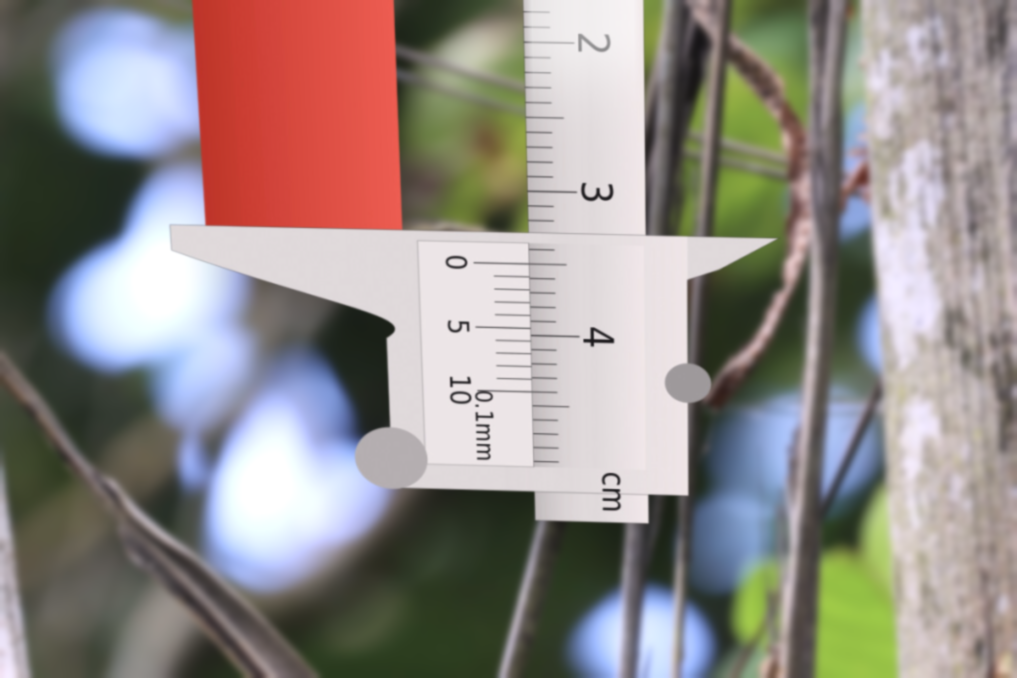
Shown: mm 35.0
